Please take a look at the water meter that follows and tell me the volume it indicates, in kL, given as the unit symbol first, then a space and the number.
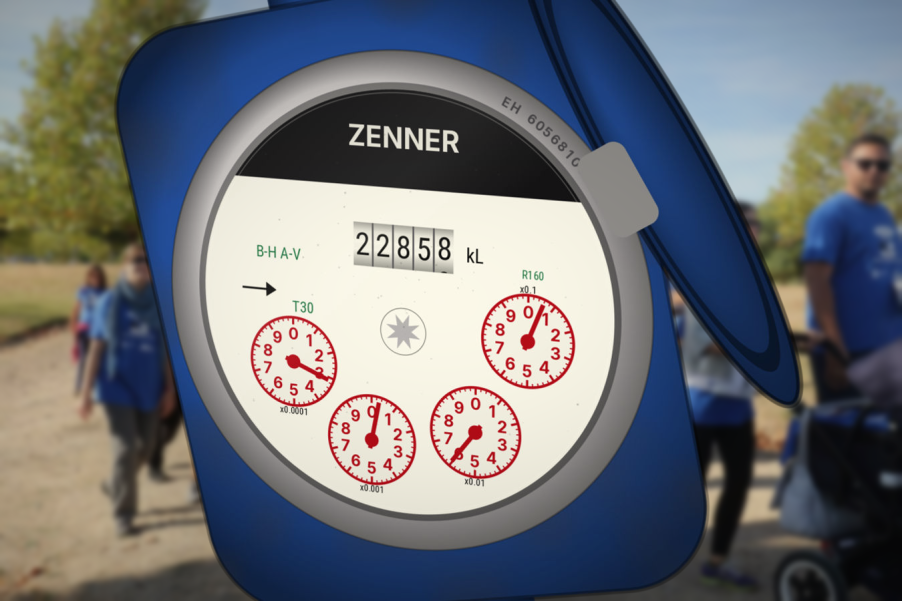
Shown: kL 22858.0603
